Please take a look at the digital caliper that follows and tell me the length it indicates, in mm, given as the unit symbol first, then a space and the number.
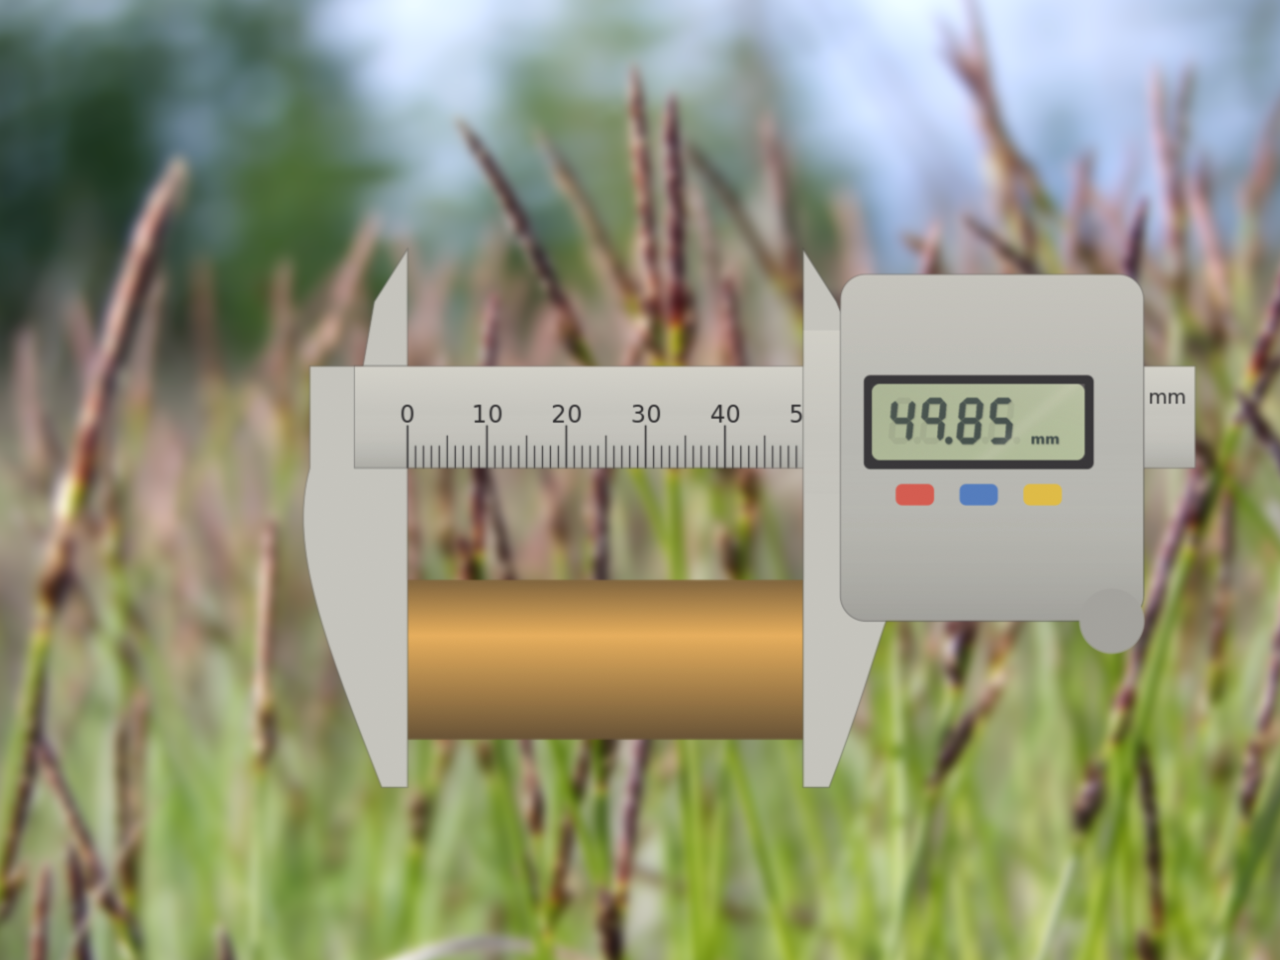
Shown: mm 49.85
